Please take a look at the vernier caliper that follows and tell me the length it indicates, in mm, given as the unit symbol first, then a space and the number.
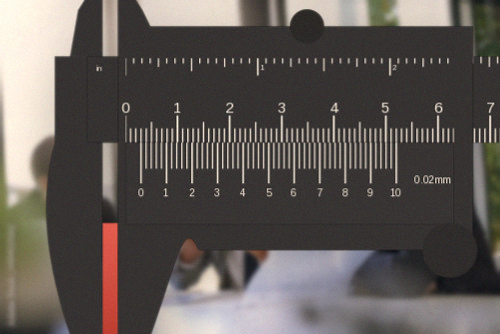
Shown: mm 3.0
